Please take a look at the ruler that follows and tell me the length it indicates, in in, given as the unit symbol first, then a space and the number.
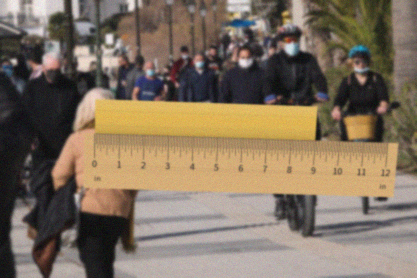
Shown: in 9
